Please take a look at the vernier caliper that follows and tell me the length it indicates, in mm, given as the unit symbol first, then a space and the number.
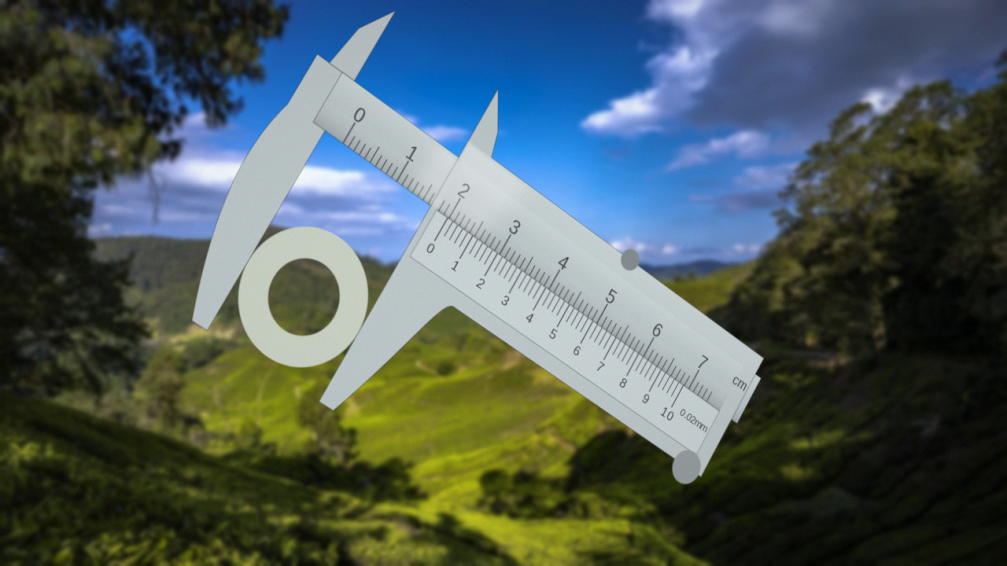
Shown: mm 19.8
